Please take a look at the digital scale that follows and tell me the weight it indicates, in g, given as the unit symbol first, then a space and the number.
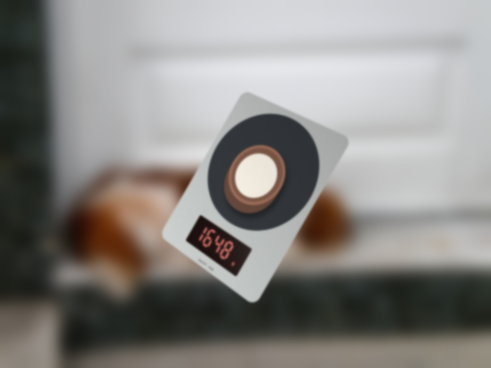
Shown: g 1648
